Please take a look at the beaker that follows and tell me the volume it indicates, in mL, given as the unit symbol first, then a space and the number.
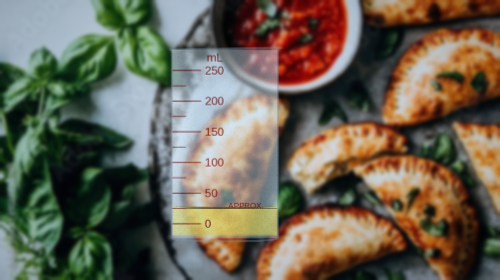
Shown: mL 25
